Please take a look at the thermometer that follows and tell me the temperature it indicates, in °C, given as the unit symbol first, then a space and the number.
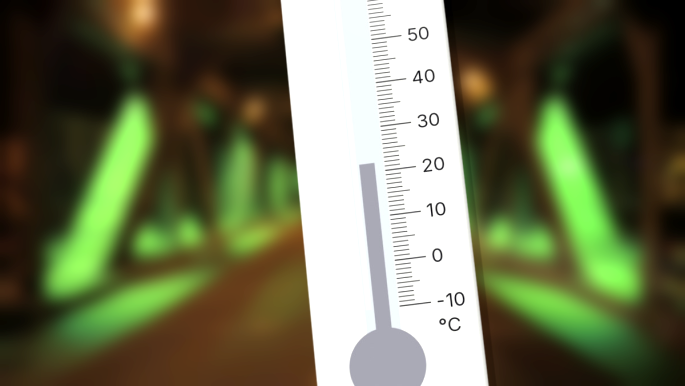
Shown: °C 22
